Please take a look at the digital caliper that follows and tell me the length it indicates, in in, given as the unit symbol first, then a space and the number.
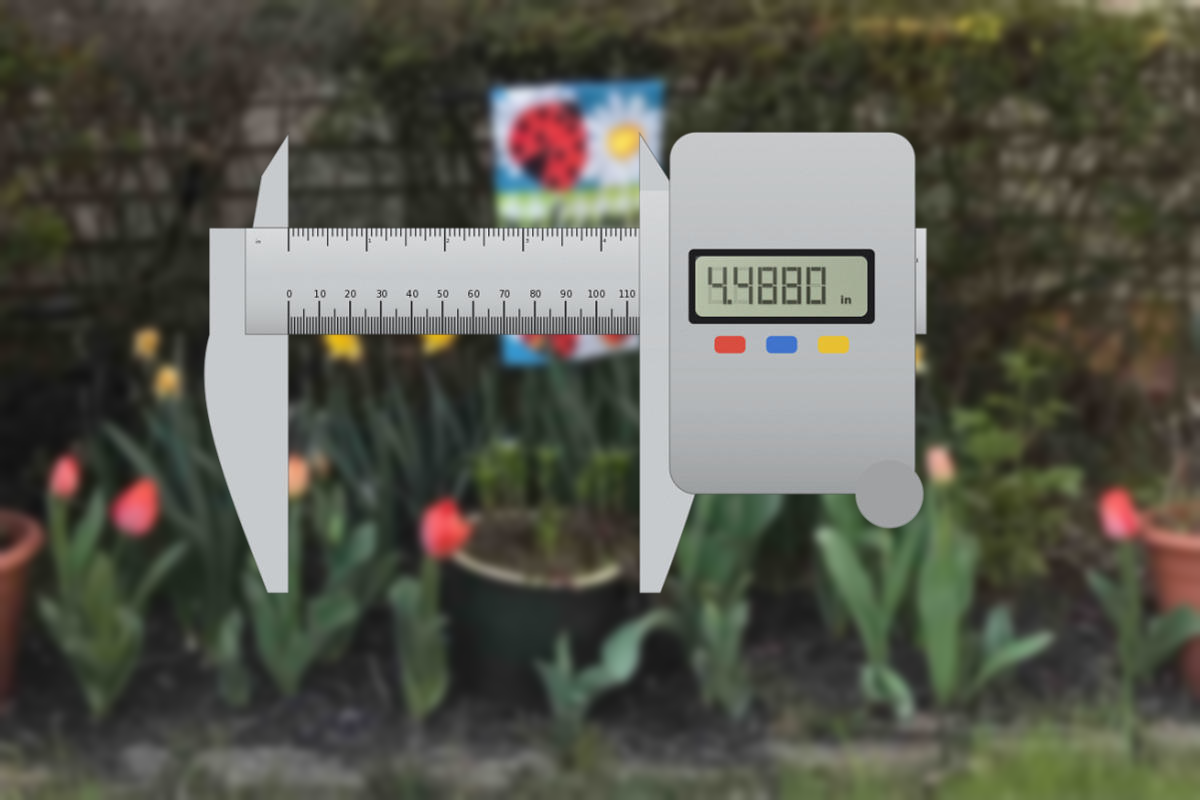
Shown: in 4.4880
